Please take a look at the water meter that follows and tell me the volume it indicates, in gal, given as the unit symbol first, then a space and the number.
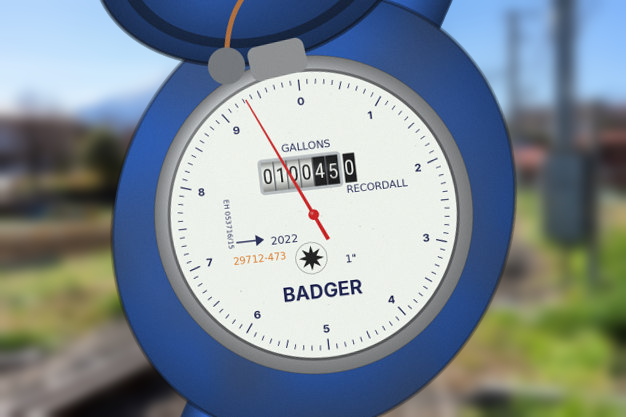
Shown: gal 100449.3
